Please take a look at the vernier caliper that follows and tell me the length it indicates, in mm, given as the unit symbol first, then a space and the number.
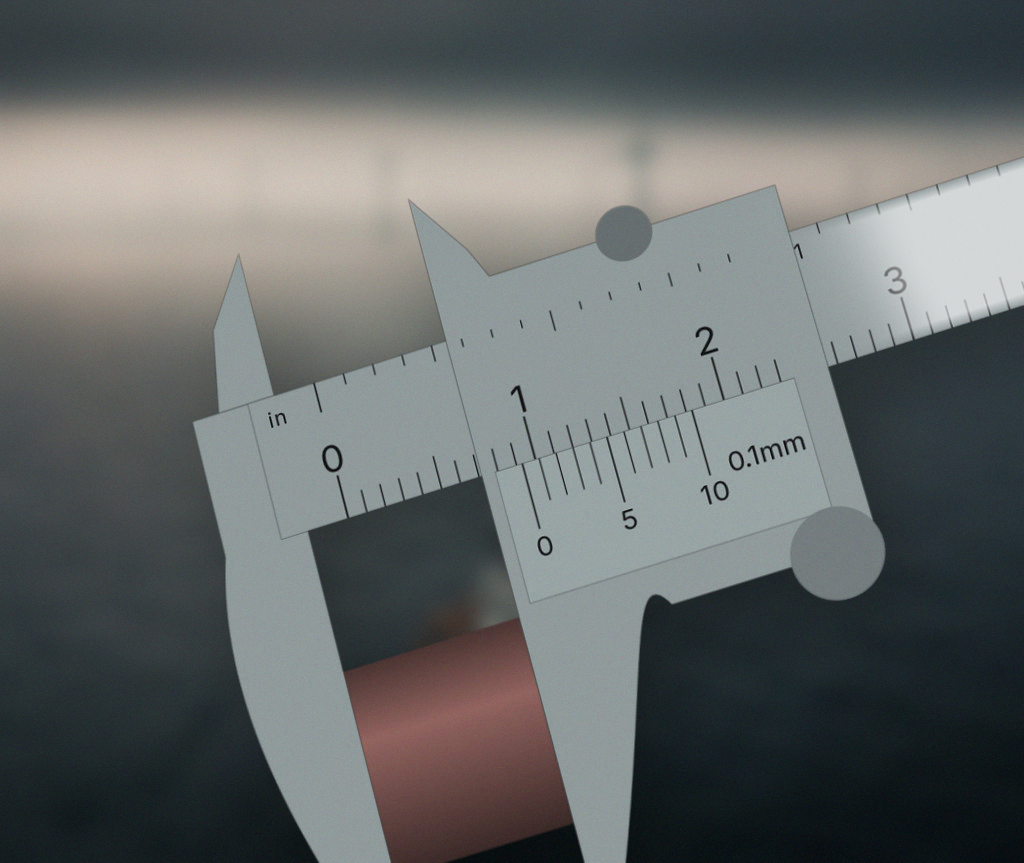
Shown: mm 9.3
